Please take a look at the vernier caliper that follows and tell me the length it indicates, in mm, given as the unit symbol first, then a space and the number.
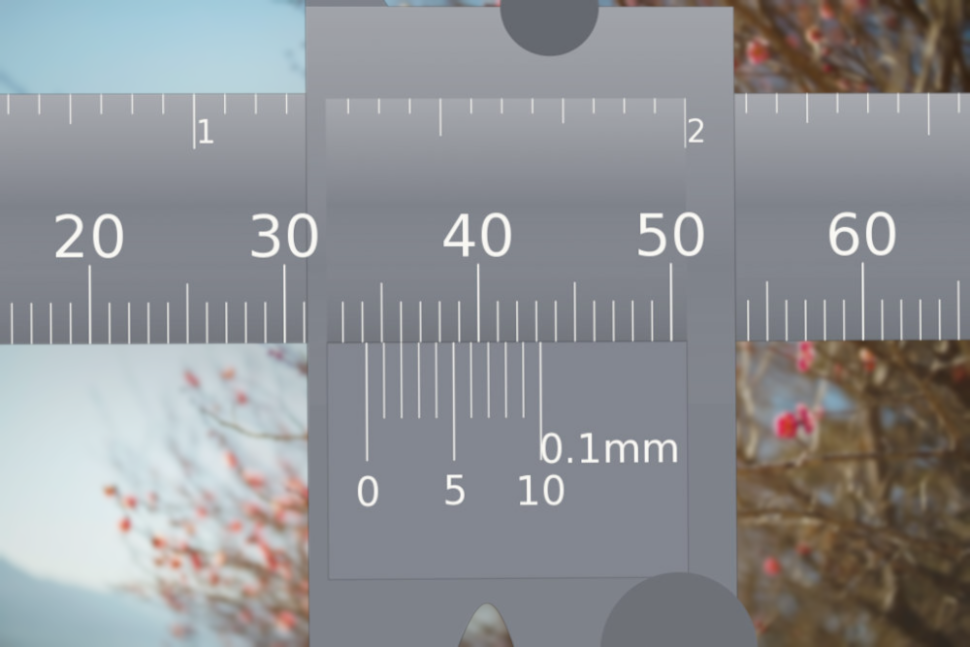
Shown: mm 34.2
